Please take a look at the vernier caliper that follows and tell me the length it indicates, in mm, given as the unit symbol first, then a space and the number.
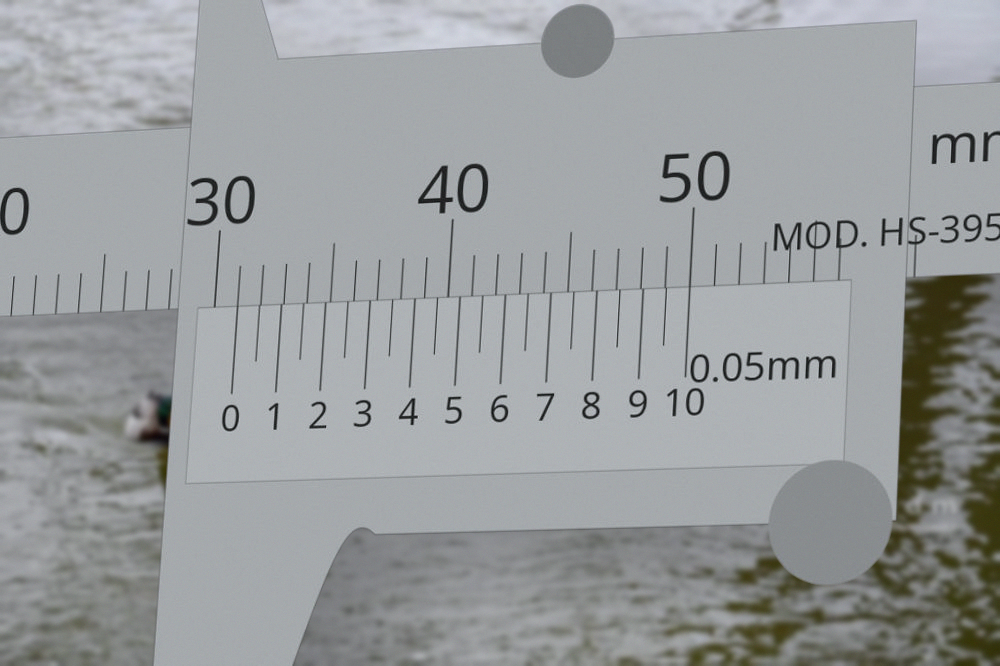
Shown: mm 31.00
